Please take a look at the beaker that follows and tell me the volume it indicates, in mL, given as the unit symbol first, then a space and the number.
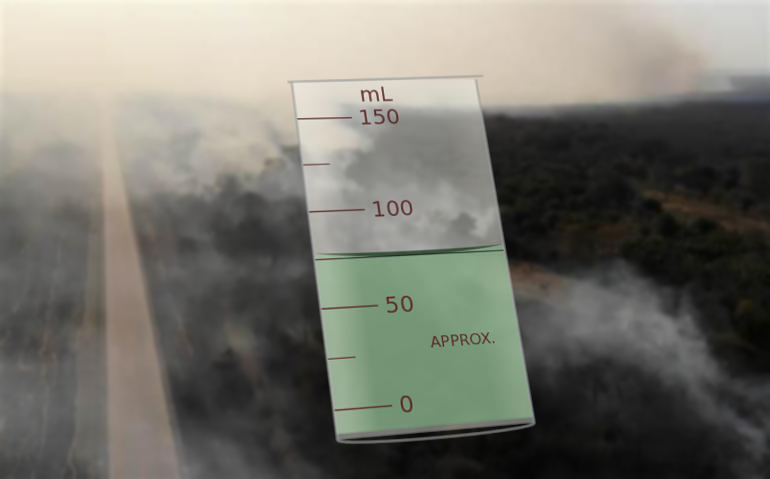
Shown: mL 75
